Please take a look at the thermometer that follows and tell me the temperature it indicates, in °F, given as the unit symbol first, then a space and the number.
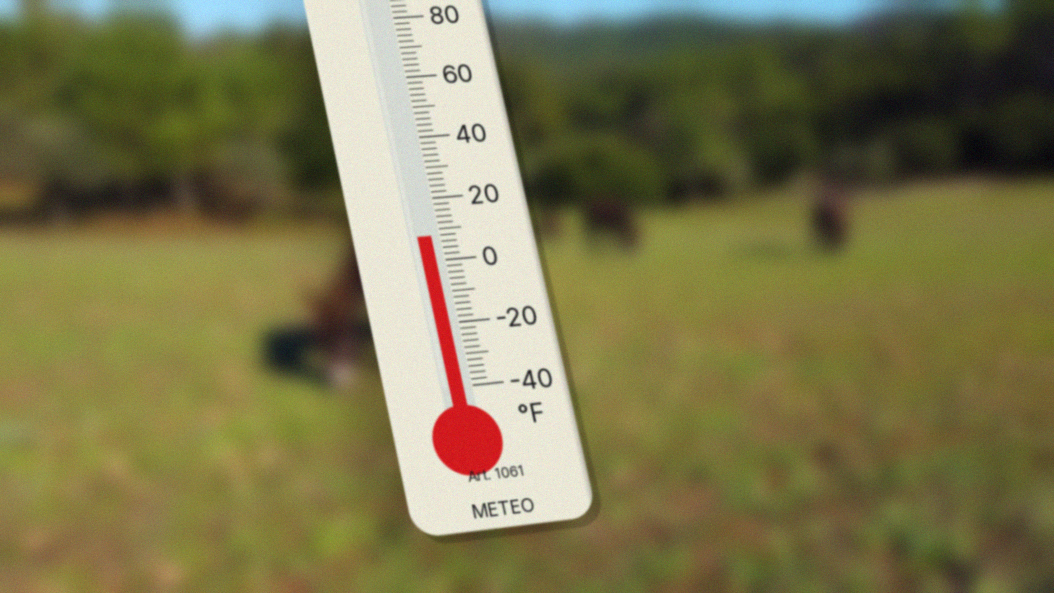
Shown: °F 8
